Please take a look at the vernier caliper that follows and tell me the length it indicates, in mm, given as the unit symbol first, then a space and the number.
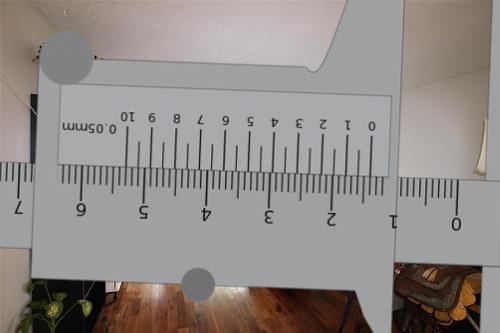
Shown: mm 14.0
